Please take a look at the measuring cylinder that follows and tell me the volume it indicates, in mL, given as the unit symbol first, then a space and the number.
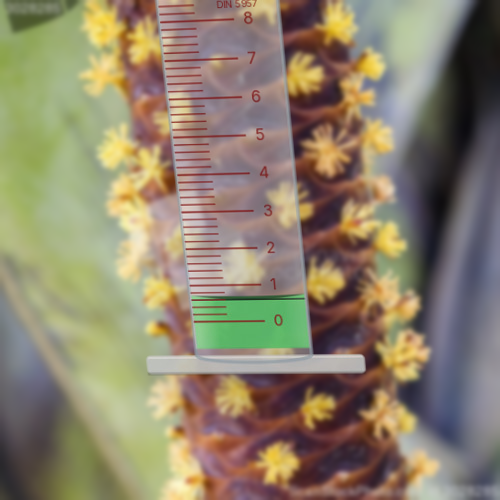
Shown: mL 0.6
